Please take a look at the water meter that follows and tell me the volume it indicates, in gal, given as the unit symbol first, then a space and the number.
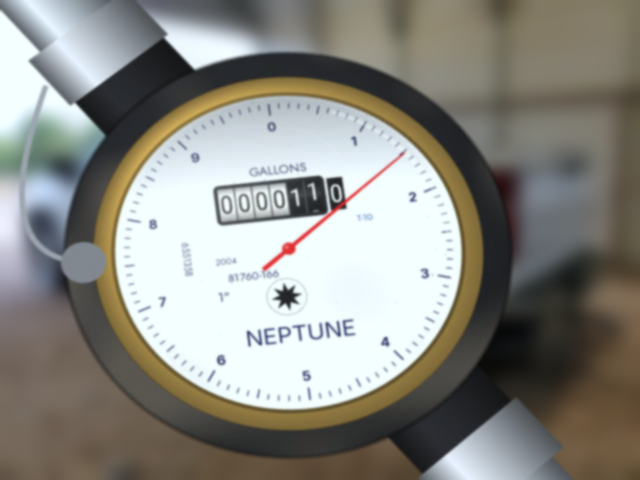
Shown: gal 111.5
